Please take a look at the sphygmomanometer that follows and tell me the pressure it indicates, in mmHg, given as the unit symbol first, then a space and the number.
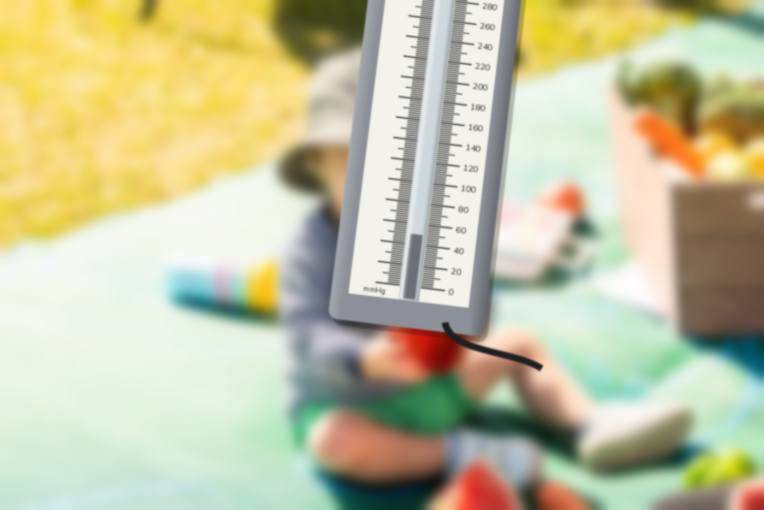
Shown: mmHg 50
